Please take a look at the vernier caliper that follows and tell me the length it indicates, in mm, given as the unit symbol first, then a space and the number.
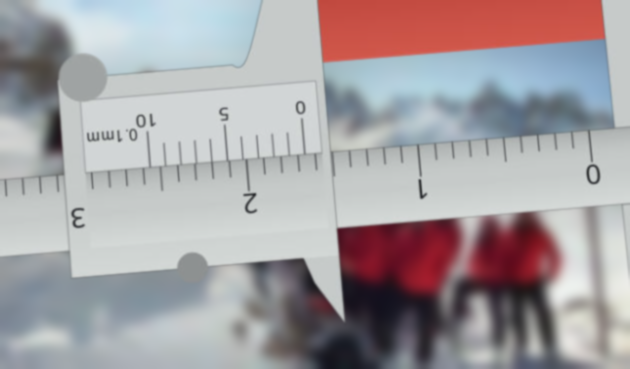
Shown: mm 16.6
